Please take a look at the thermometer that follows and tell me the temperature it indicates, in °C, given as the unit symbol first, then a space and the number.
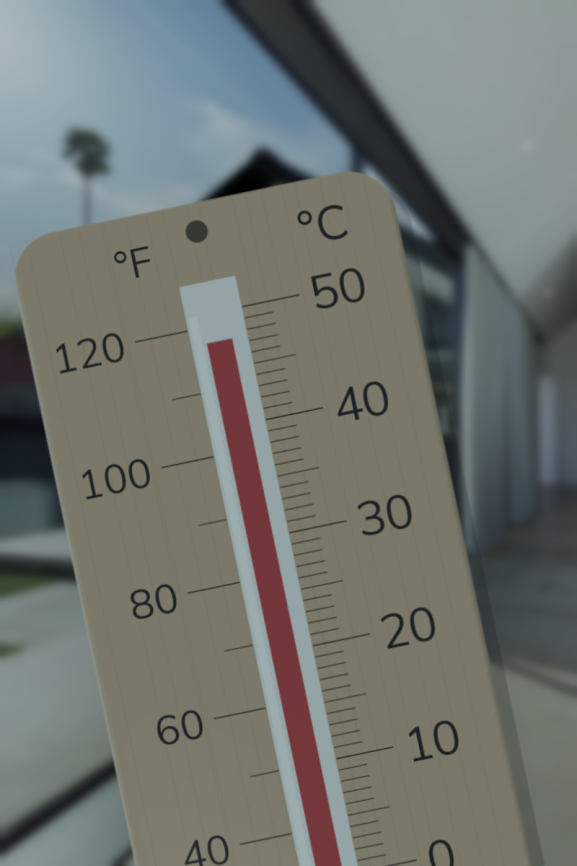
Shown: °C 47.5
